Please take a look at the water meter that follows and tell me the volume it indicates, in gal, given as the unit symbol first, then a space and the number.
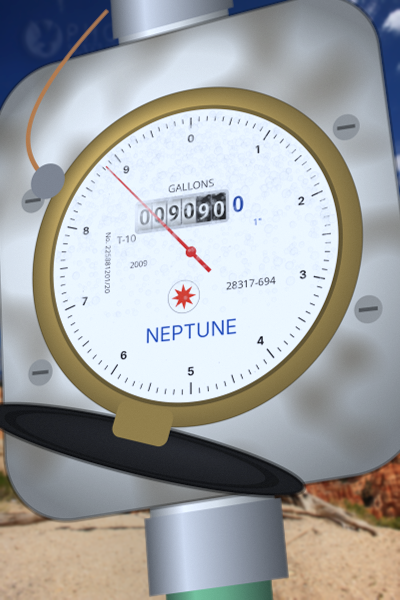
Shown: gal 90898.8
